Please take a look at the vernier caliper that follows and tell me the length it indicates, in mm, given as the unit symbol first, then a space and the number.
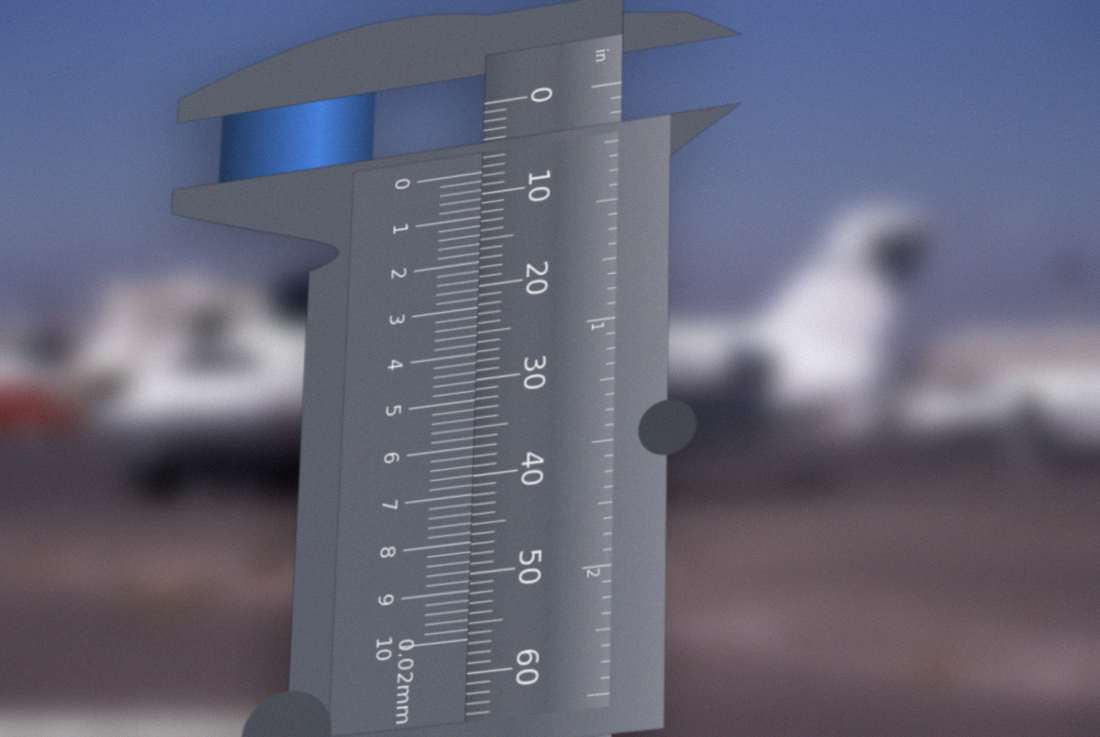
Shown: mm 7.6
